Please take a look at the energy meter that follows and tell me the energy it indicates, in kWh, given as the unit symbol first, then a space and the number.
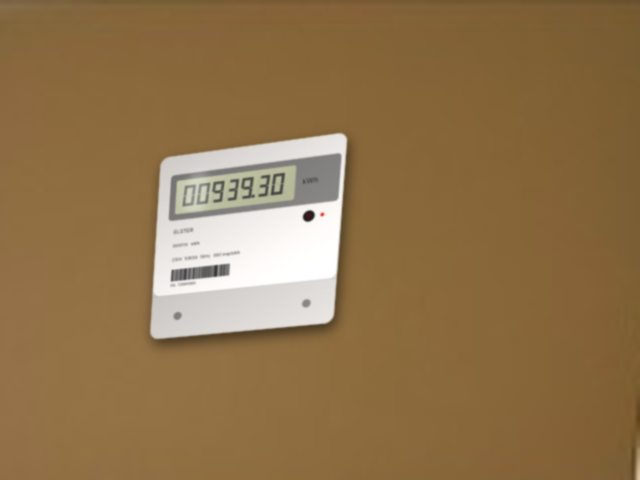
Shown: kWh 939.30
